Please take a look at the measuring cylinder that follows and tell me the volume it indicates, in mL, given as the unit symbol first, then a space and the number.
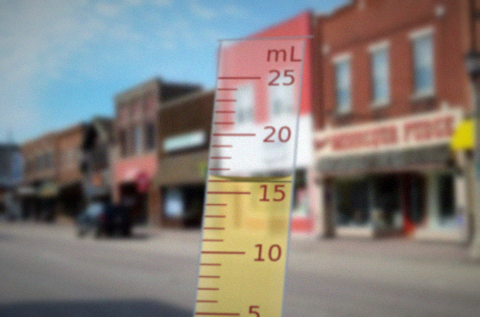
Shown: mL 16
